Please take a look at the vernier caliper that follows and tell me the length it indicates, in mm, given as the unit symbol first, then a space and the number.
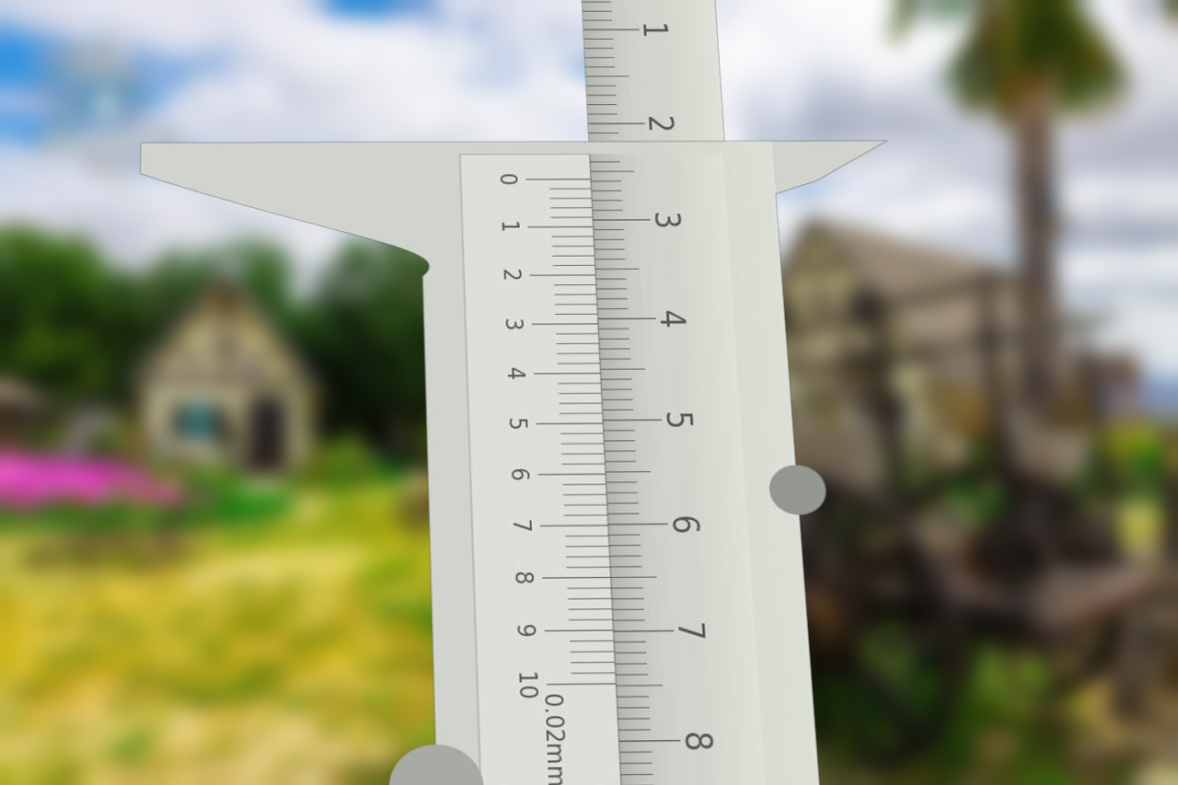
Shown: mm 25.8
